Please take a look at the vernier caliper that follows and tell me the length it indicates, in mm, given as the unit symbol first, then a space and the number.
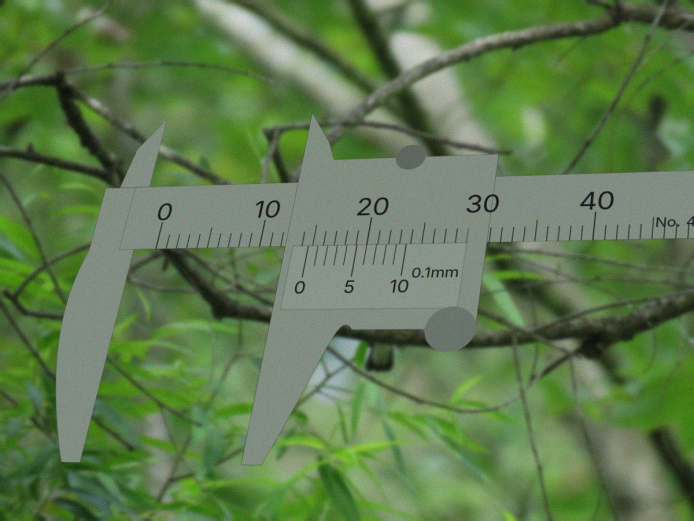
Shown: mm 14.6
